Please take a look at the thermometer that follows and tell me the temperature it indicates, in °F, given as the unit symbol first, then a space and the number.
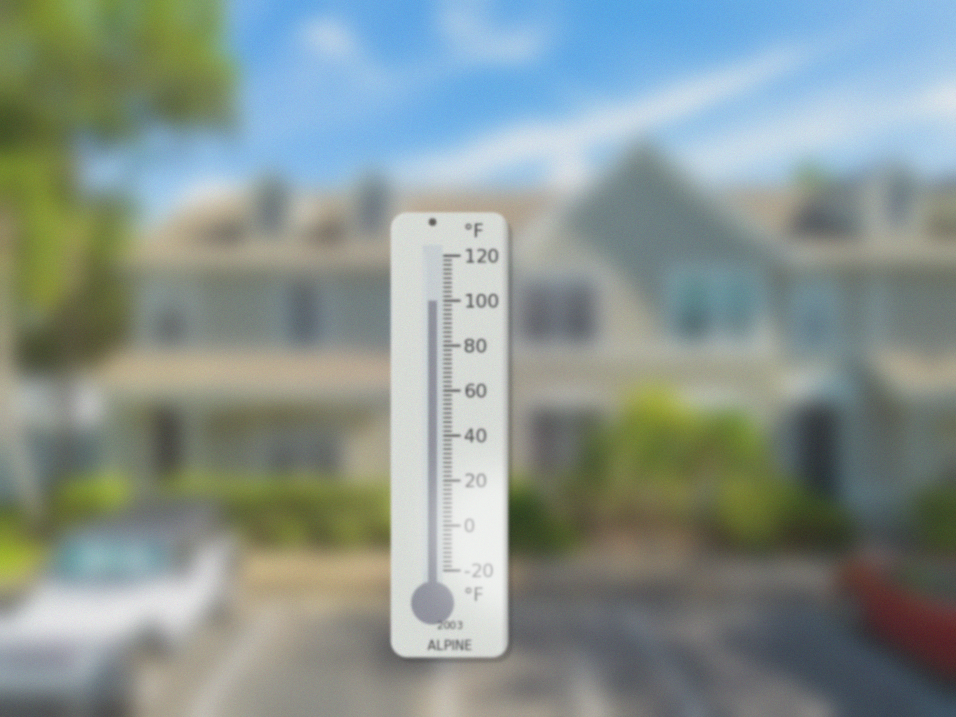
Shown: °F 100
